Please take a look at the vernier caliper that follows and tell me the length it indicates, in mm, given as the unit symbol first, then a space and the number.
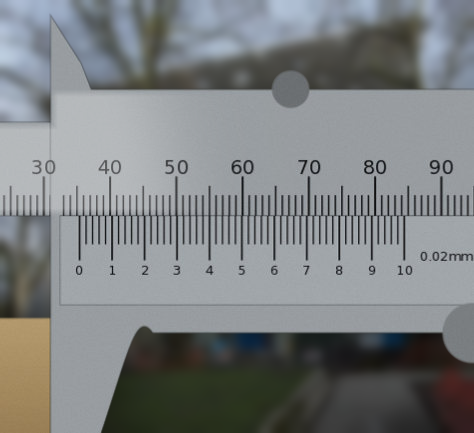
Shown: mm 35.4
